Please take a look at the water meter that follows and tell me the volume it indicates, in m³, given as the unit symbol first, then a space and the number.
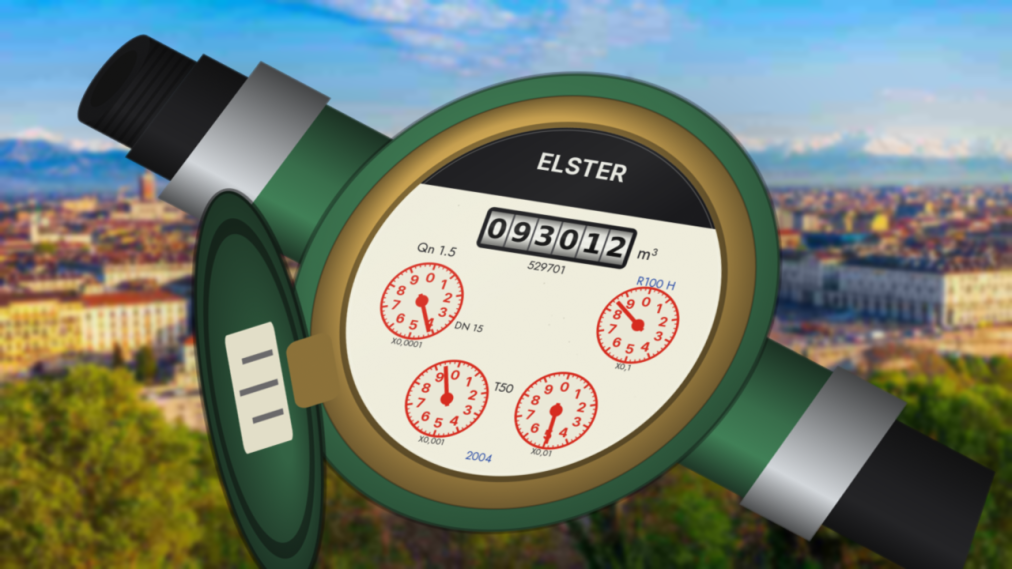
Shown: m³ 93012.8494
